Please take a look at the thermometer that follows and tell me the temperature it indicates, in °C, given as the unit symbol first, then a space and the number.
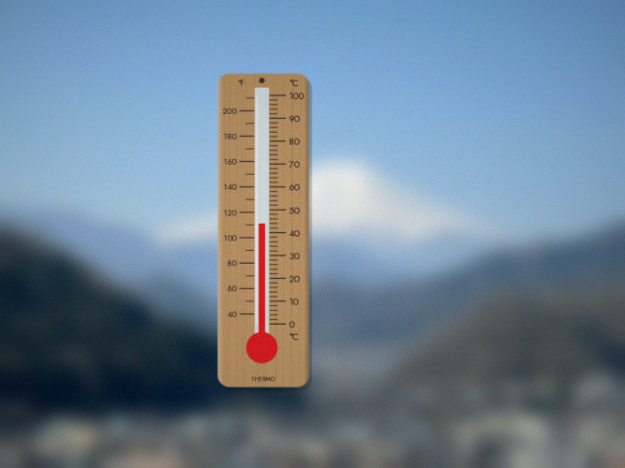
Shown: °C 44
